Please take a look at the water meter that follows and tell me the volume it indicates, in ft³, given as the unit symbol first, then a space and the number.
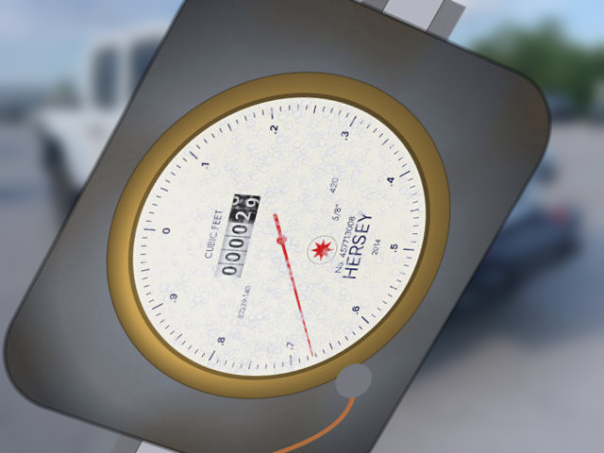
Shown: ft³ 28.67
